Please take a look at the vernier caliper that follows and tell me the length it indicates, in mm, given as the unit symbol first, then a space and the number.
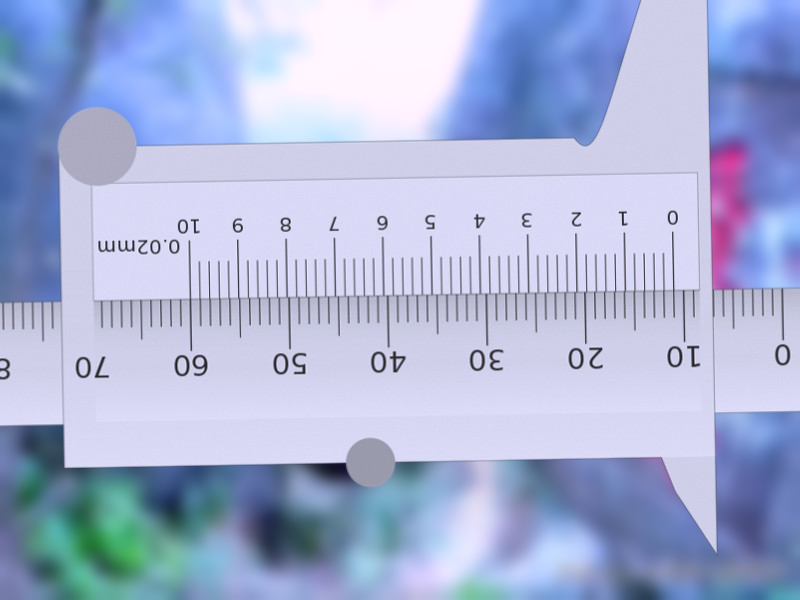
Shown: mm 11.0
